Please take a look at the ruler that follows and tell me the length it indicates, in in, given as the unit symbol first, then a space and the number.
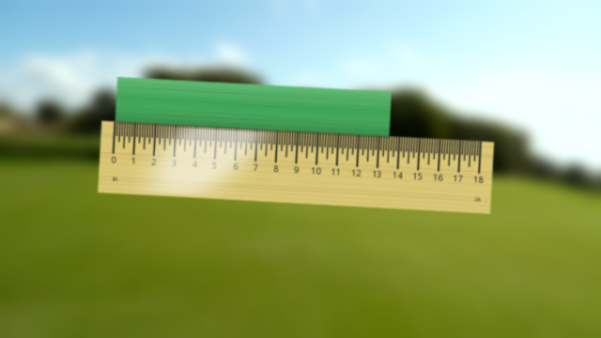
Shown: in 13.5
